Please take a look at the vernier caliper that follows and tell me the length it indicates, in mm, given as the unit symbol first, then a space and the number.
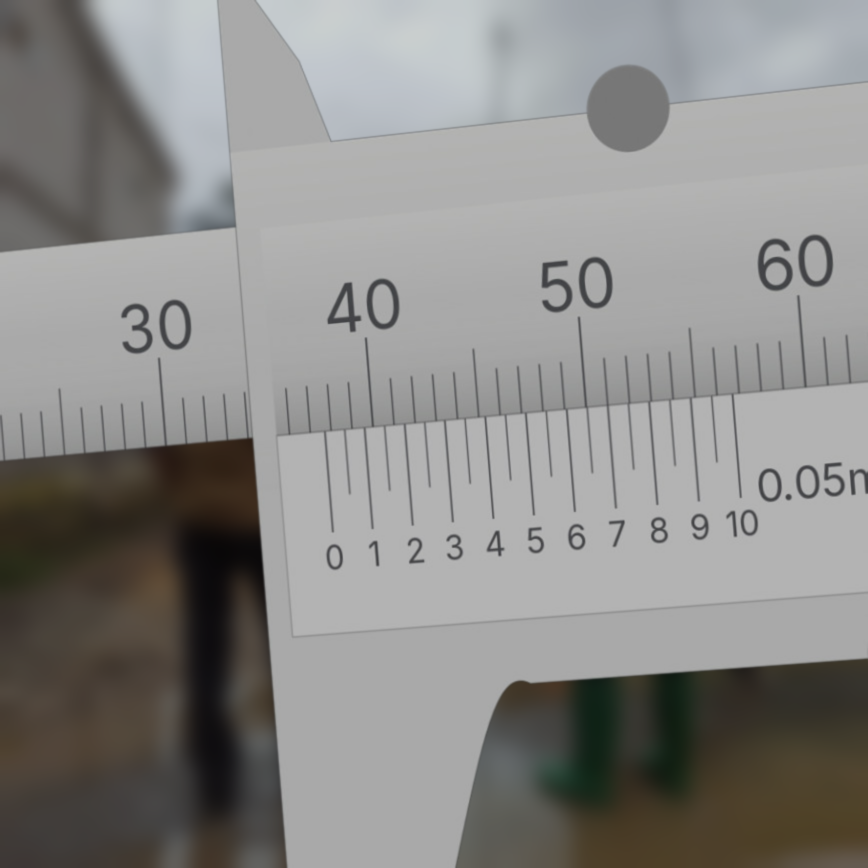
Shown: mm 37.7
